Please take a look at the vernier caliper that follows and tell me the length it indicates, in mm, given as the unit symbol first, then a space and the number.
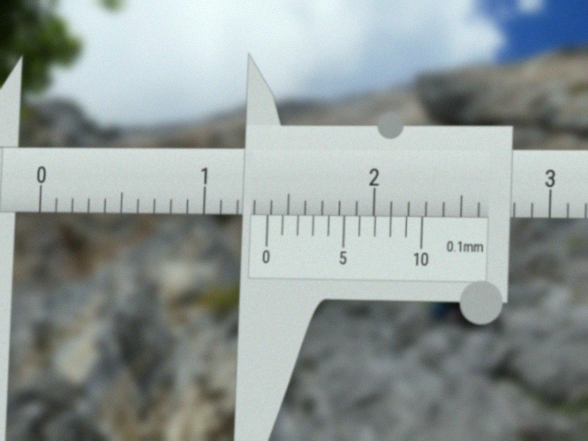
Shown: mm 13.8
